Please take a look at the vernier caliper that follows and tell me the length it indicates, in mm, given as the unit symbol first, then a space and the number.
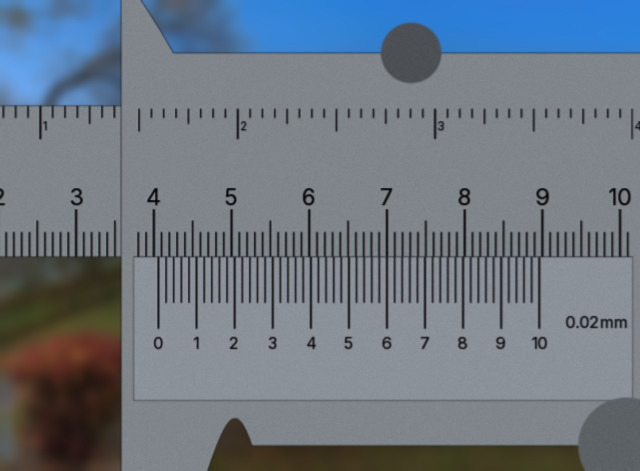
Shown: mm 40.6
